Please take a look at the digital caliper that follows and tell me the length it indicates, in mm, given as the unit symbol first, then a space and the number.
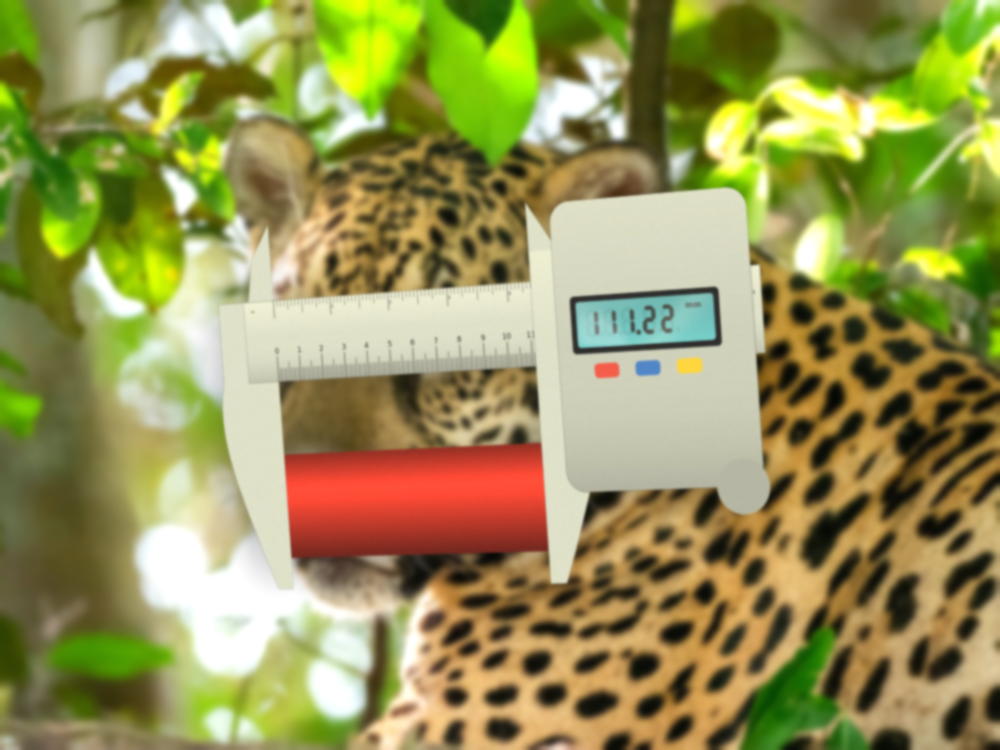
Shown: mm 111.22
